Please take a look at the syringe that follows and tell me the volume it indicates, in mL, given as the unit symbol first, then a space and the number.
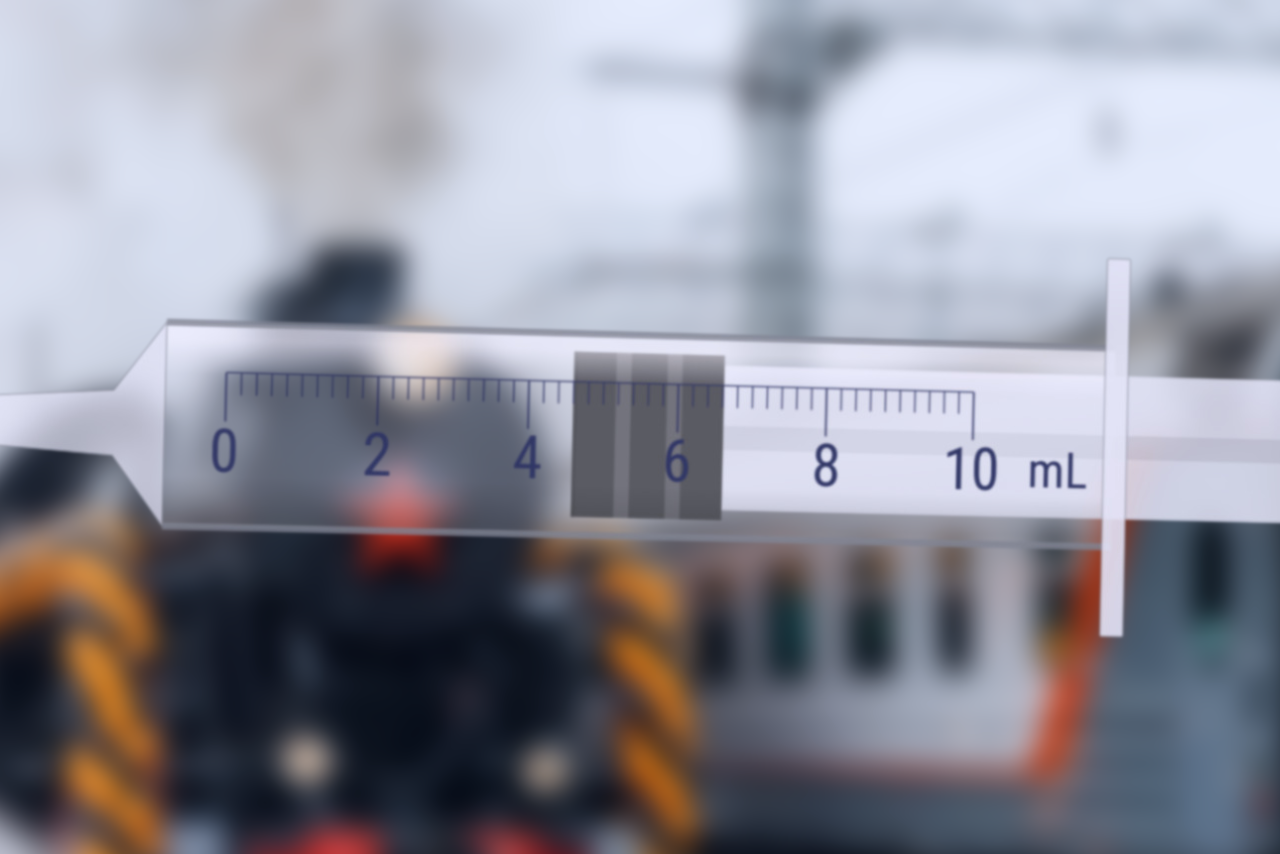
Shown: mL 4.6
